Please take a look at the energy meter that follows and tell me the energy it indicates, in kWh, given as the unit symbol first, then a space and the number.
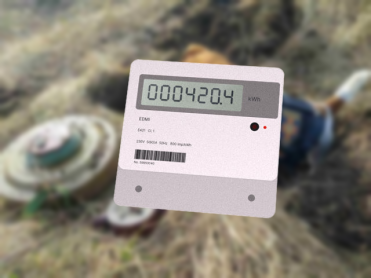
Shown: kWh 420.4
